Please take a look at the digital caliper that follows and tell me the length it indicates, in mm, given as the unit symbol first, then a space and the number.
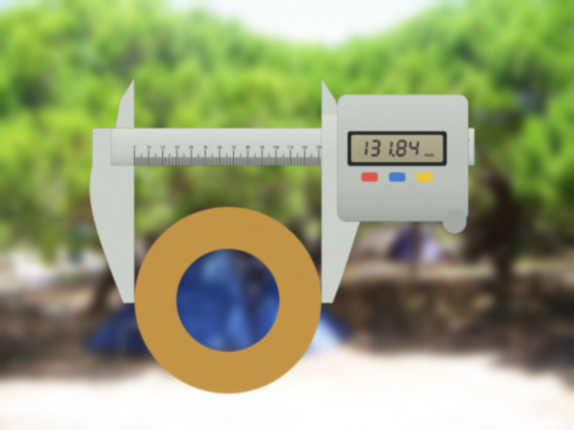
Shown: mm 131.84
